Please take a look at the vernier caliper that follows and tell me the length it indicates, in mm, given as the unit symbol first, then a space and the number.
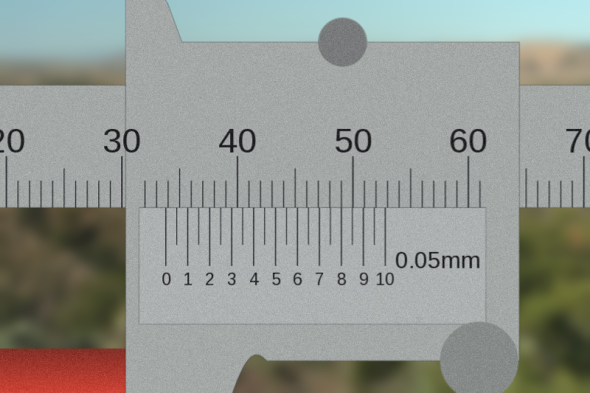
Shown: mm 33.8
